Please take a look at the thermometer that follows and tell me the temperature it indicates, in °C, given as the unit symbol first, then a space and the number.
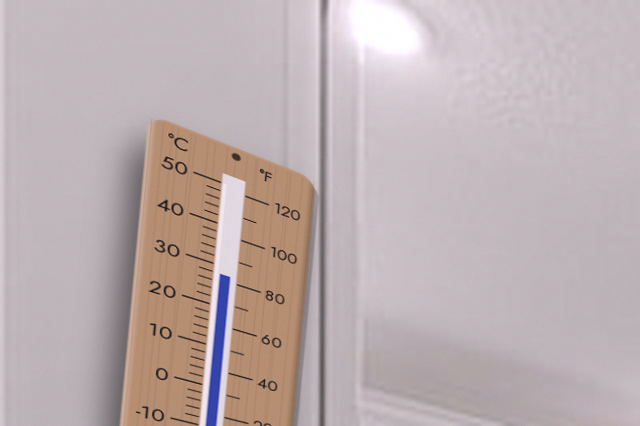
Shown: °C 28
